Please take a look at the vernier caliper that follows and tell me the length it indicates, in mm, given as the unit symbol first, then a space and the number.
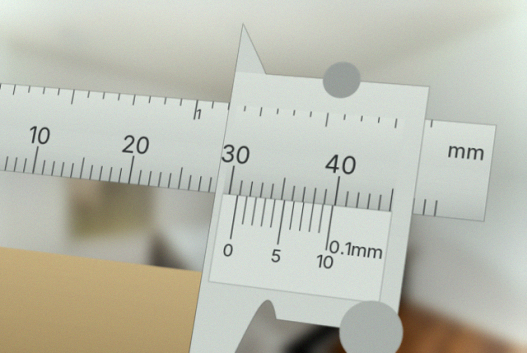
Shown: mm 30.8
